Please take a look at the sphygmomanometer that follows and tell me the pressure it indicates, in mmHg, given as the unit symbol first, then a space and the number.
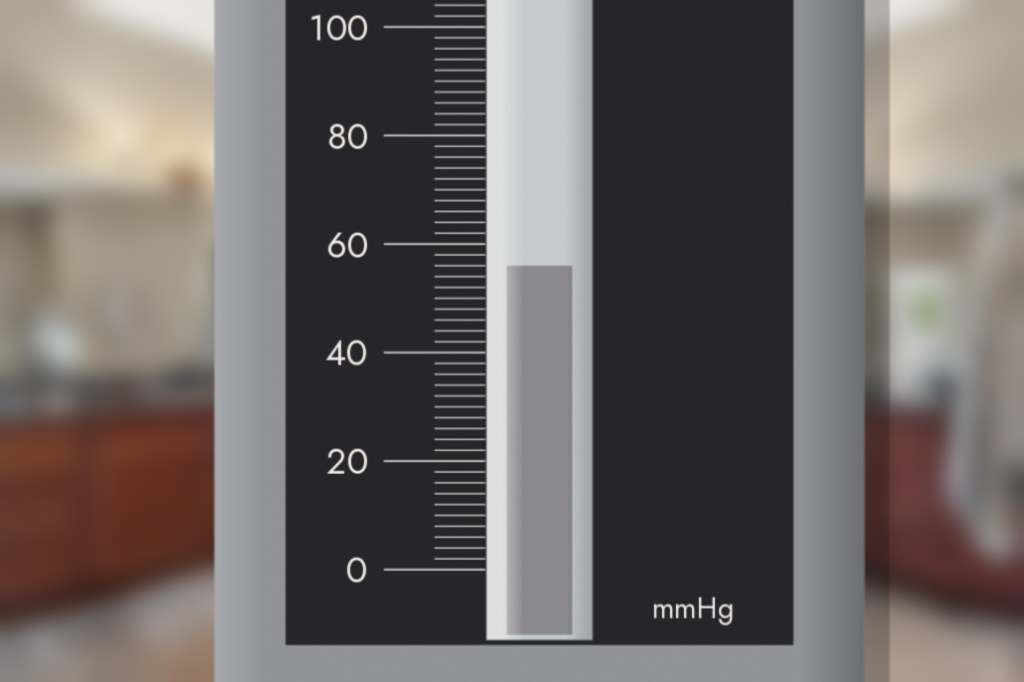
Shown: mmHg 56
